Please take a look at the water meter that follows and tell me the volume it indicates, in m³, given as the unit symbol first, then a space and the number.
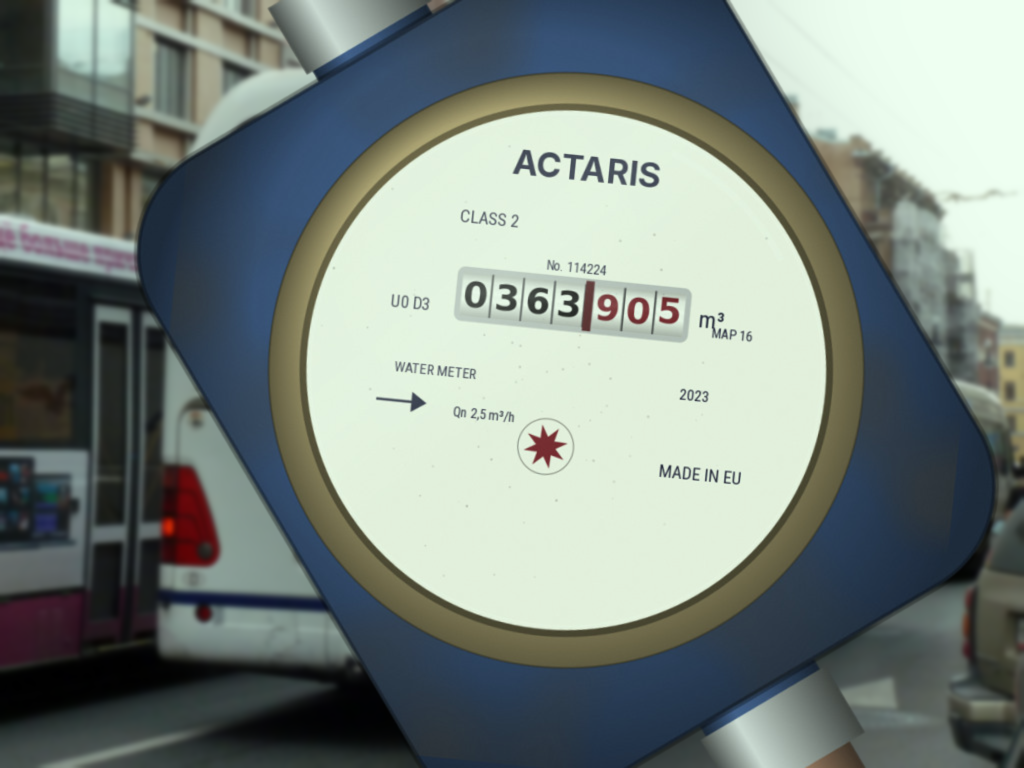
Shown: m³ 363.905
